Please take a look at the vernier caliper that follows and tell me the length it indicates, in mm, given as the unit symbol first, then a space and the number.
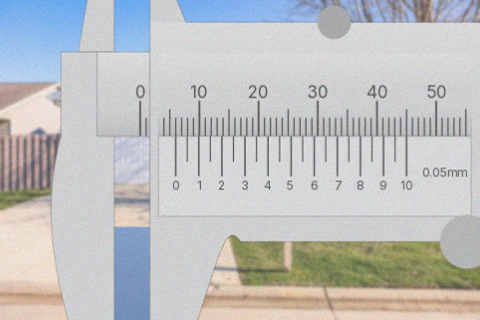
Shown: mm 6.0
